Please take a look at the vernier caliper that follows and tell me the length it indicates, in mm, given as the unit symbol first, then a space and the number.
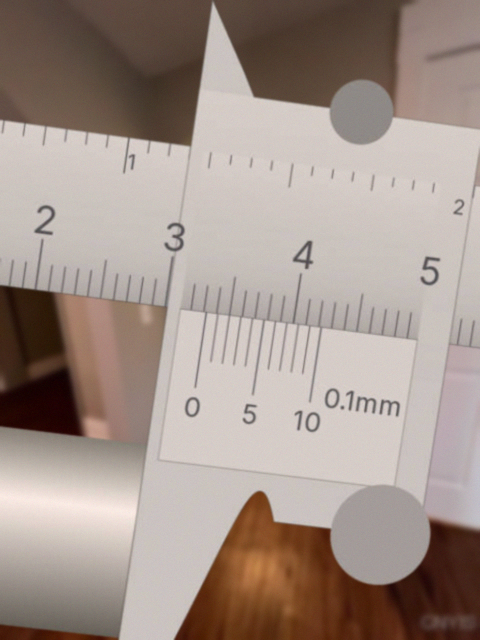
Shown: mm 33.2
